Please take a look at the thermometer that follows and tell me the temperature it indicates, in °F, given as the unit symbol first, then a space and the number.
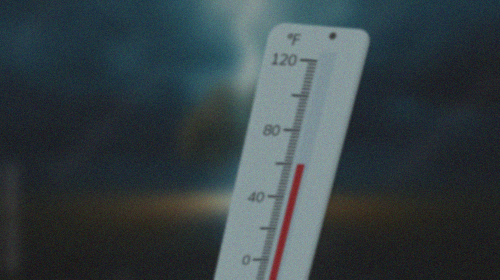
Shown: °F 60
